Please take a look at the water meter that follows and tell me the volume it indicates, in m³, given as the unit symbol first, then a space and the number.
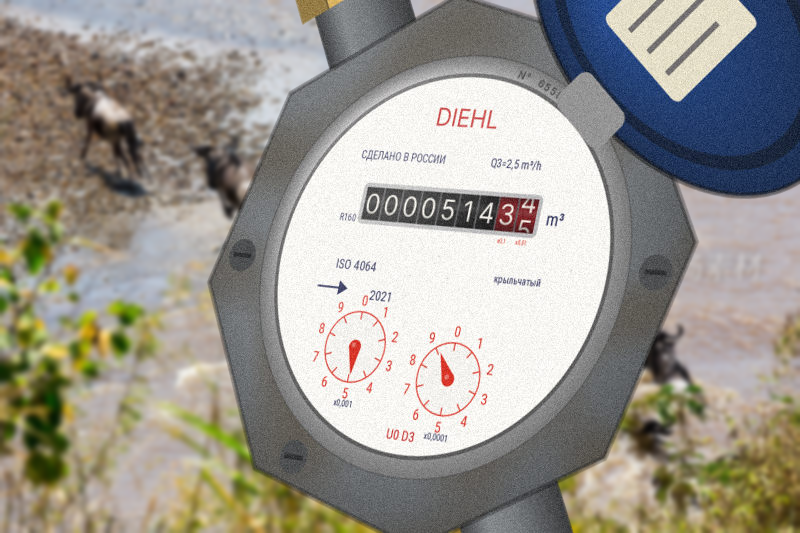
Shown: m³ 514.3449
